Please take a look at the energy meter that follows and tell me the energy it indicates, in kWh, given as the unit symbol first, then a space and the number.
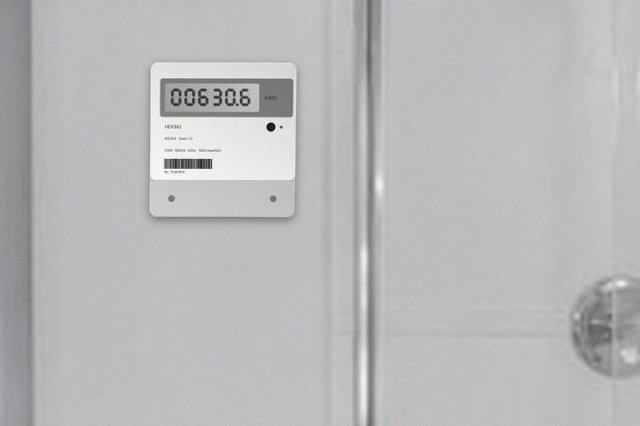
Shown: kWh 630.6
